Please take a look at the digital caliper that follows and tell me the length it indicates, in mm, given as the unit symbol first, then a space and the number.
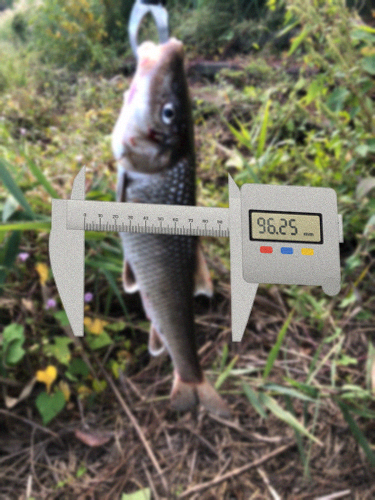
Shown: mm 96.25
